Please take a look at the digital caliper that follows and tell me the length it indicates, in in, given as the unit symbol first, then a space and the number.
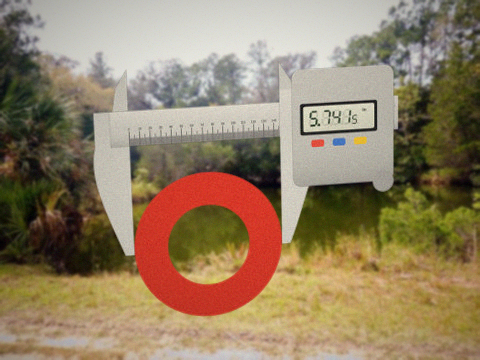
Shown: in 5.7415
